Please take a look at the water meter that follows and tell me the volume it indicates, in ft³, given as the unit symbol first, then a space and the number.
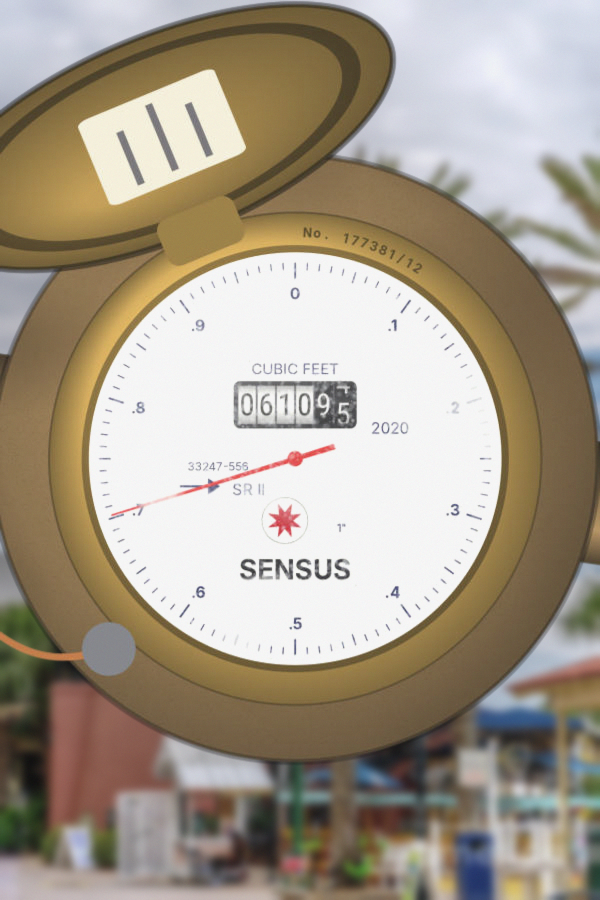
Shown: ft³ 61094.70
